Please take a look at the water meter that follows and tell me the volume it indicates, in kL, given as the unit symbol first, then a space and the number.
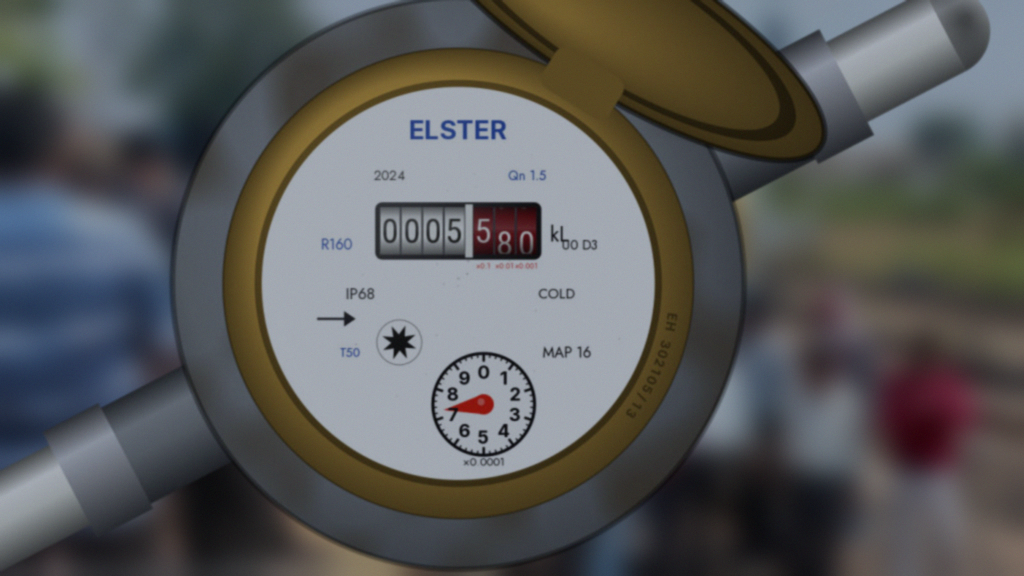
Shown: kL 5.5797
